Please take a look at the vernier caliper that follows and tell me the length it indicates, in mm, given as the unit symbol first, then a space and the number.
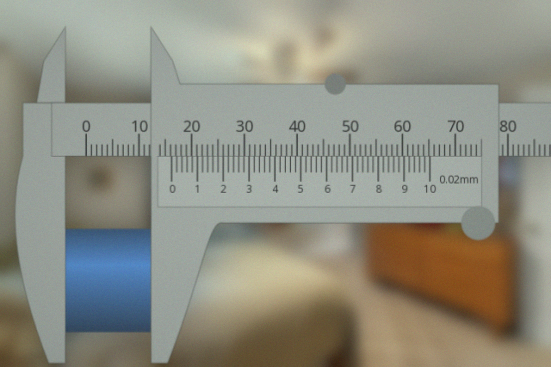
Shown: mm 16.2
